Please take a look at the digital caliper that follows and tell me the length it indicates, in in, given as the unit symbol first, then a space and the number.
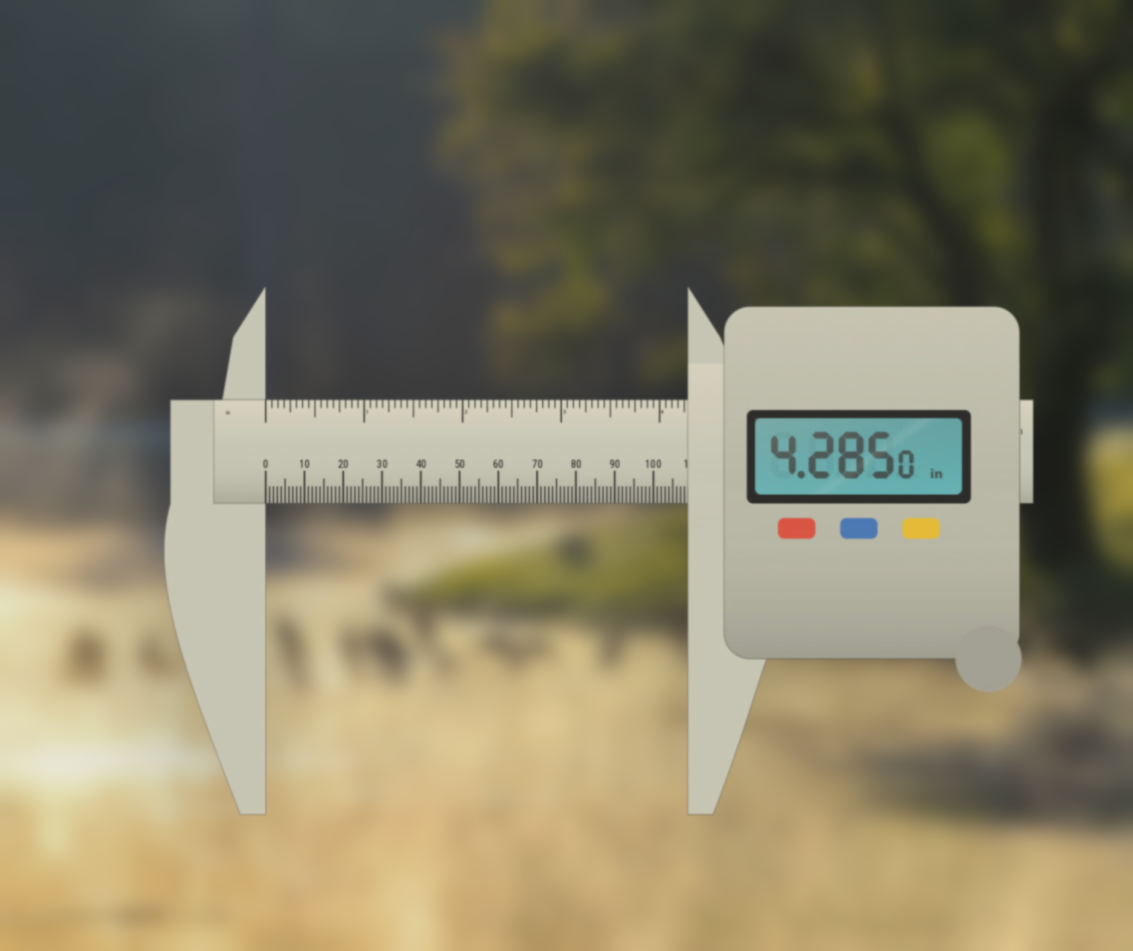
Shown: in 4.2850
